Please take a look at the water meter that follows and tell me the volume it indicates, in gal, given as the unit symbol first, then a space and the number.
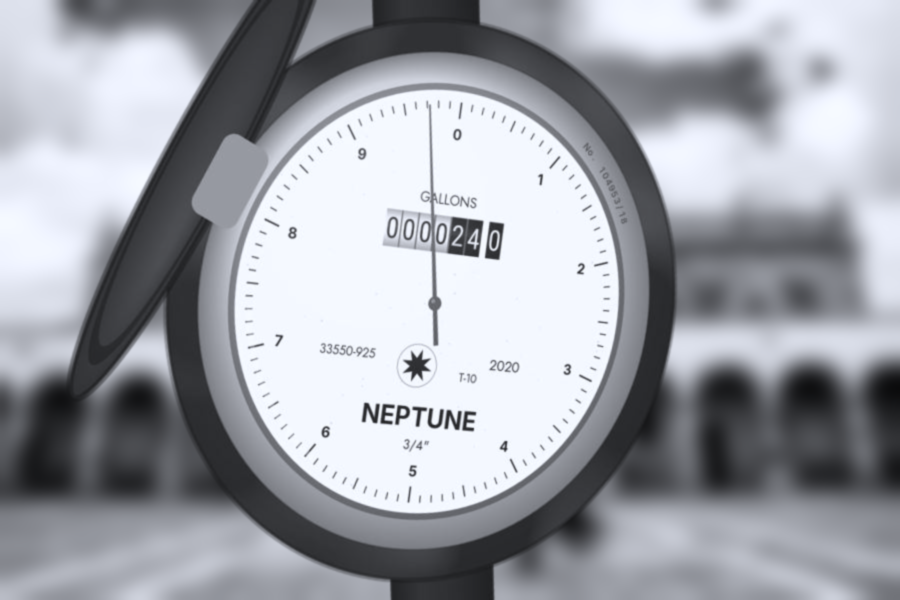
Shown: gal 239.7
